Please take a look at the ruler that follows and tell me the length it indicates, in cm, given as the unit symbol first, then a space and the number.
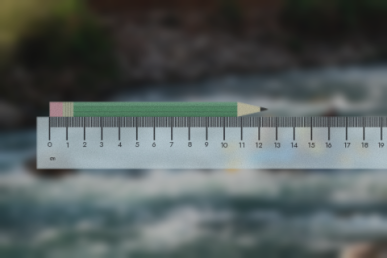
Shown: cm 12.5
